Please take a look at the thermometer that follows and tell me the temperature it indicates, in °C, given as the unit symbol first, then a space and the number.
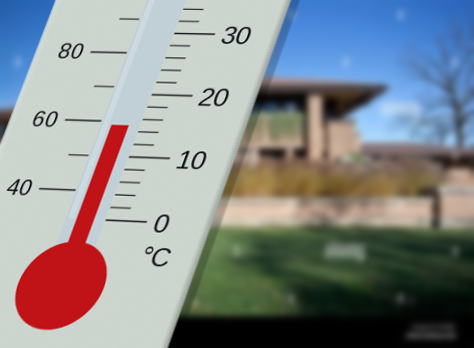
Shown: °C 15
